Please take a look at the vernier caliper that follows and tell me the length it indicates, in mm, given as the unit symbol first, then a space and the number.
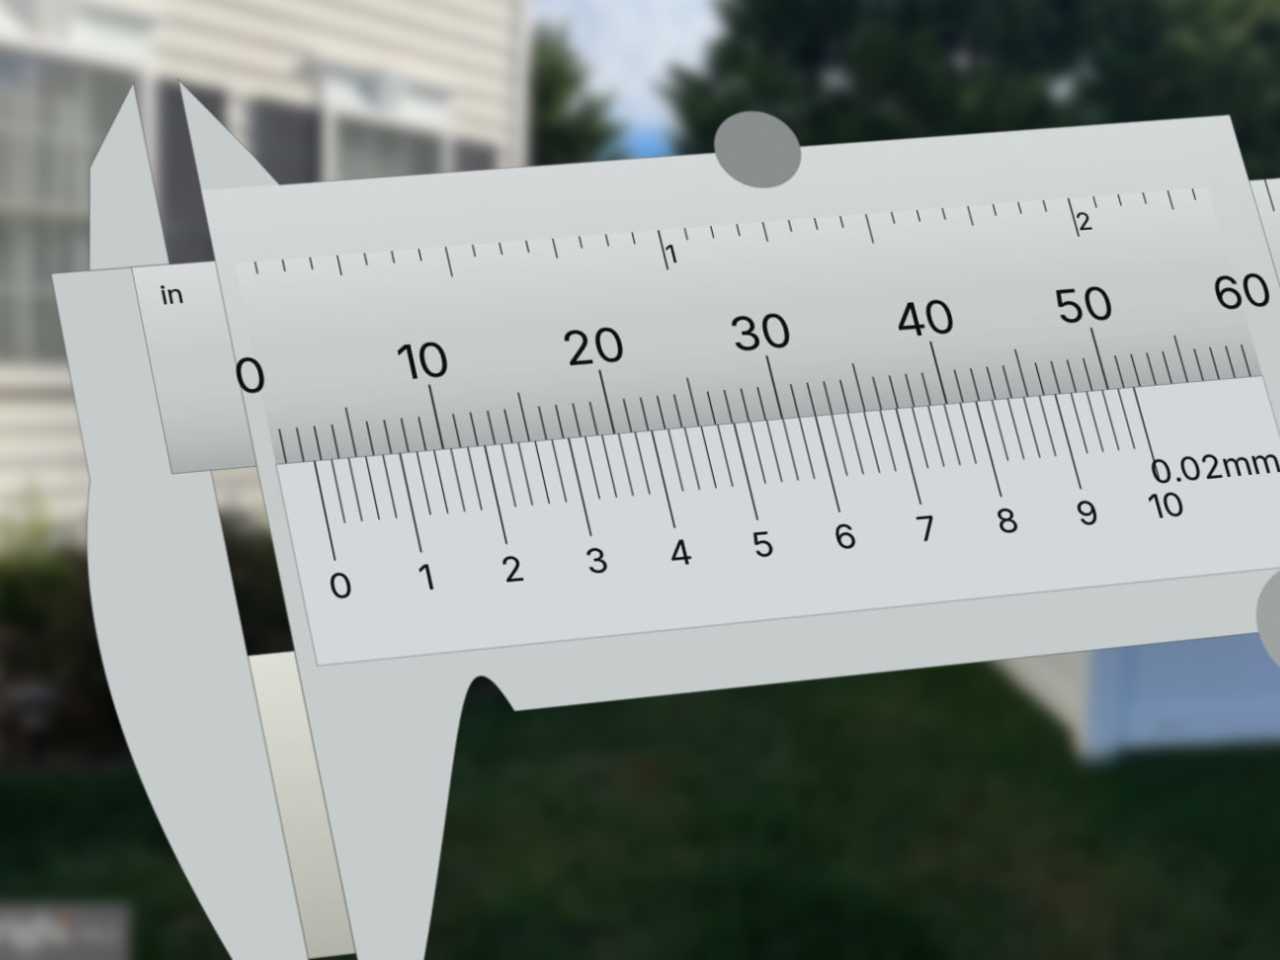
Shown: mm 2.6
